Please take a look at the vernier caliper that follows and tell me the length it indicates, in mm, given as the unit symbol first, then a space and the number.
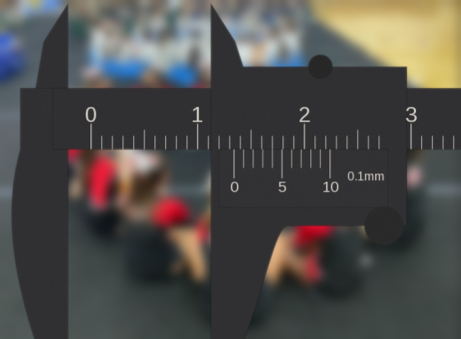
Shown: mm 13.4
